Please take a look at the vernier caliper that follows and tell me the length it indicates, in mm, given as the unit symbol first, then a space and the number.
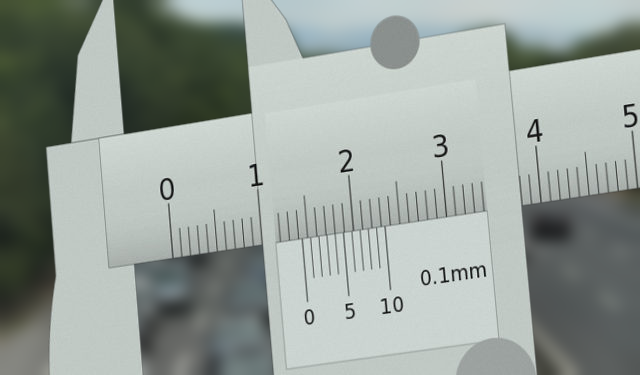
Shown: mm 14.4
